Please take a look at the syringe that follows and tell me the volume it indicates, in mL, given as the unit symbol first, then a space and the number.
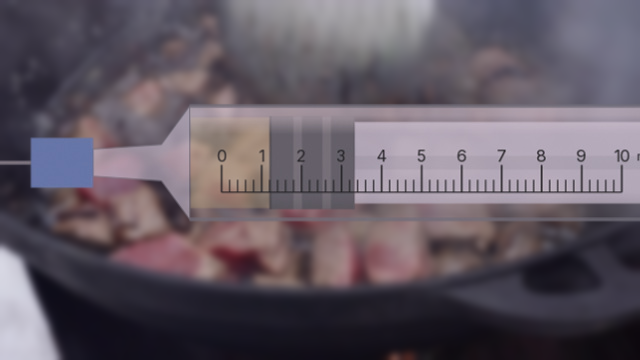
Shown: mL 1.2
